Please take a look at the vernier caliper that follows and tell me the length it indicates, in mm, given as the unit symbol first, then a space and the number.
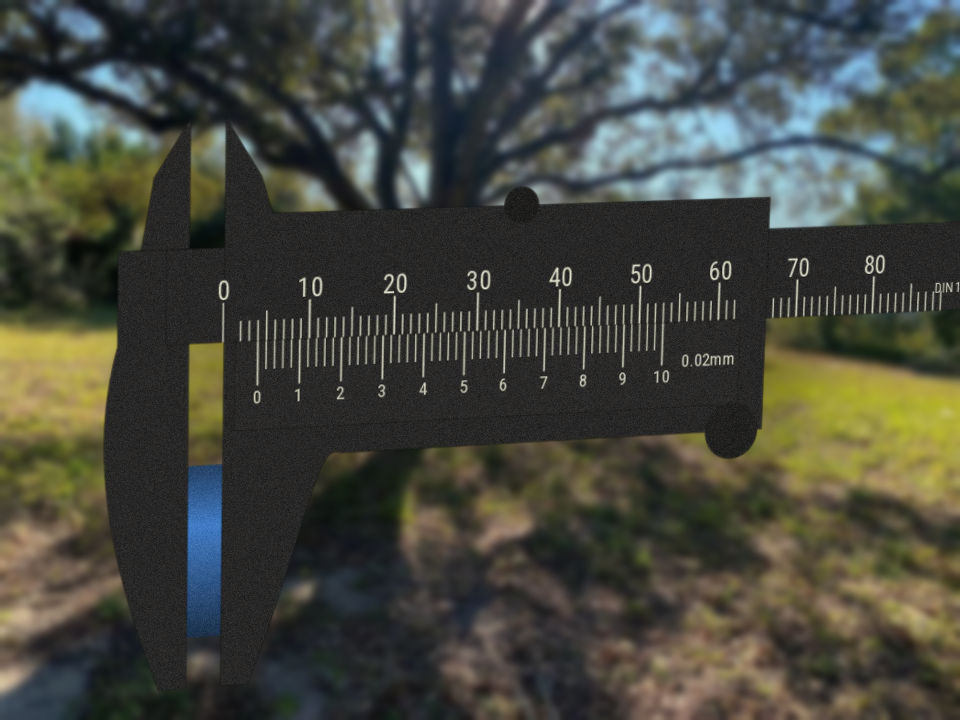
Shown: mm 4.0
